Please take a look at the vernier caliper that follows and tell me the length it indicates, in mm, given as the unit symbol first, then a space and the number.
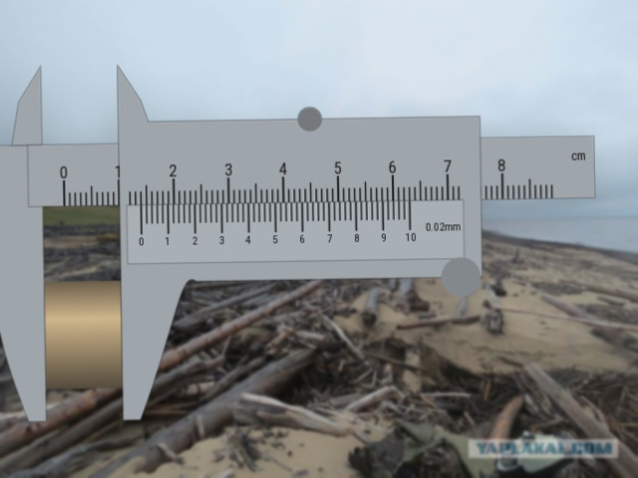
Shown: mm 14.0
